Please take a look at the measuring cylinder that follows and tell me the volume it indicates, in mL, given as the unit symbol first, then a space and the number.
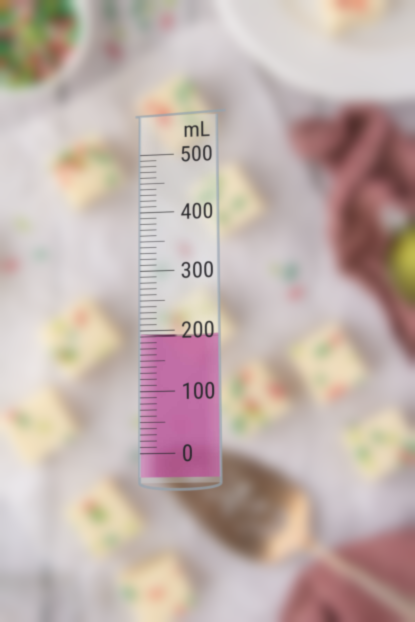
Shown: mL 190
